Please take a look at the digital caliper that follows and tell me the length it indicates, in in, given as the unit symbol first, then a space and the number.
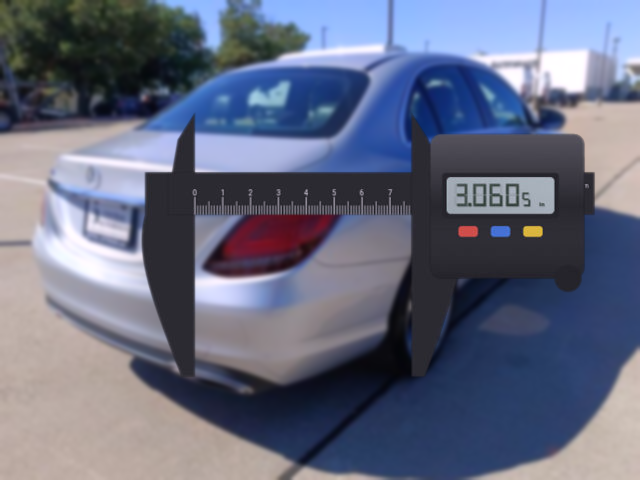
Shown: in 3.0605
